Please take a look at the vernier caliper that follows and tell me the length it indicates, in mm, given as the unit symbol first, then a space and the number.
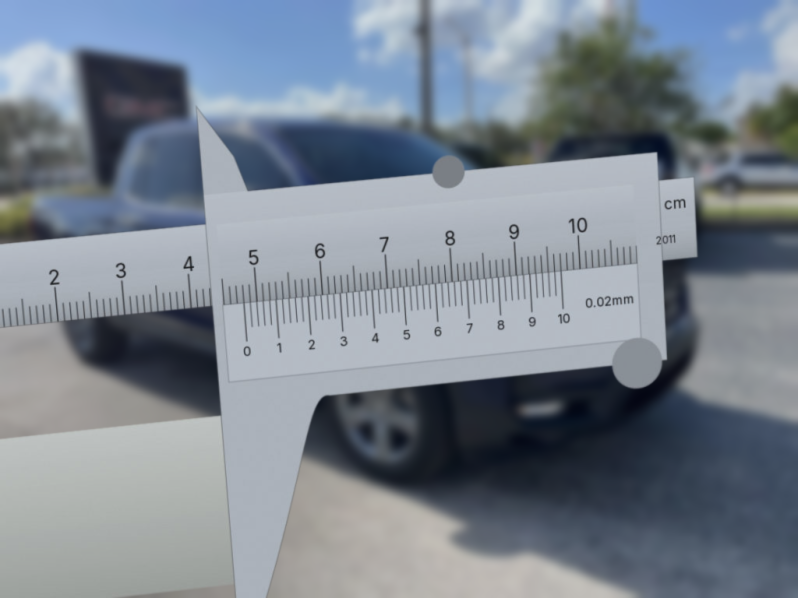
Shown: mm 48.0
